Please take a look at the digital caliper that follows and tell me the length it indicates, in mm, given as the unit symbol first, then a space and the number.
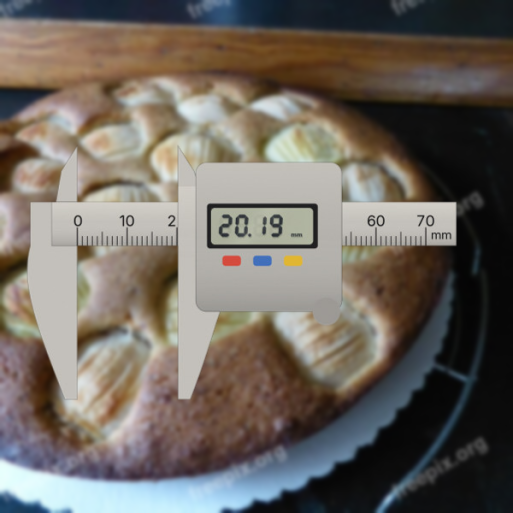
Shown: mm 20.19
